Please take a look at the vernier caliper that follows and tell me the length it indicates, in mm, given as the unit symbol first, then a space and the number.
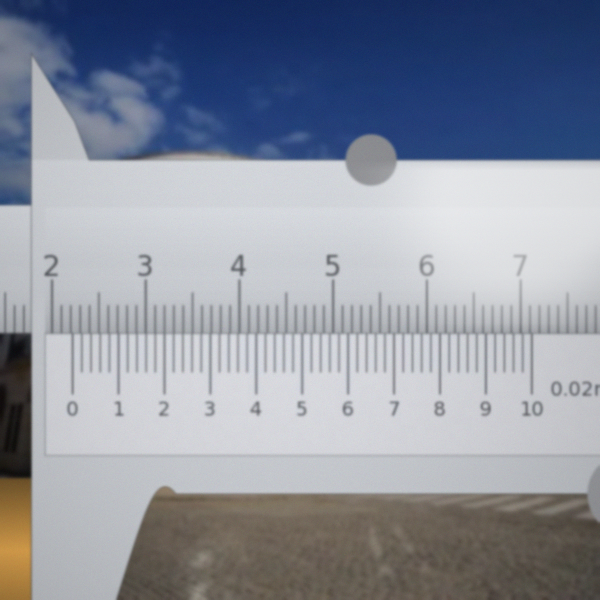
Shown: mm 22.2
